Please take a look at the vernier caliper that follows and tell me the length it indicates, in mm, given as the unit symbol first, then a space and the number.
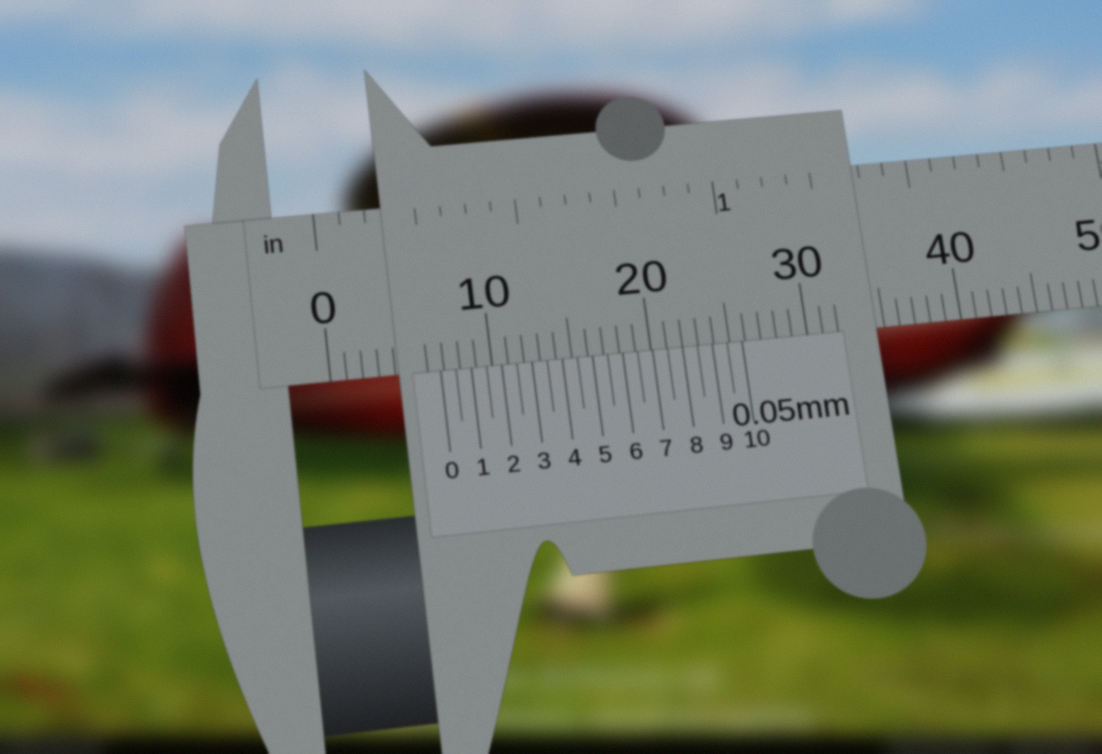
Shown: mm 6.8
